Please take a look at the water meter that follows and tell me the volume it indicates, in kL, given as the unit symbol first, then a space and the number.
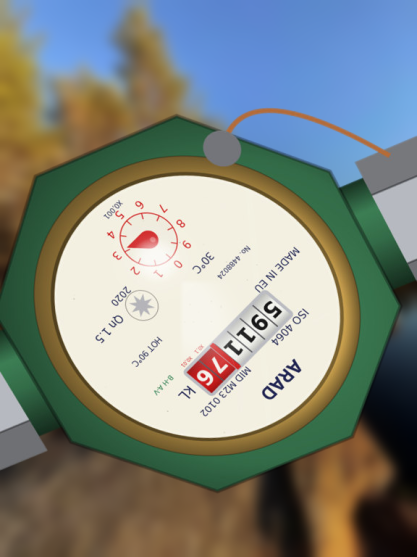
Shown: kL 5911.763
